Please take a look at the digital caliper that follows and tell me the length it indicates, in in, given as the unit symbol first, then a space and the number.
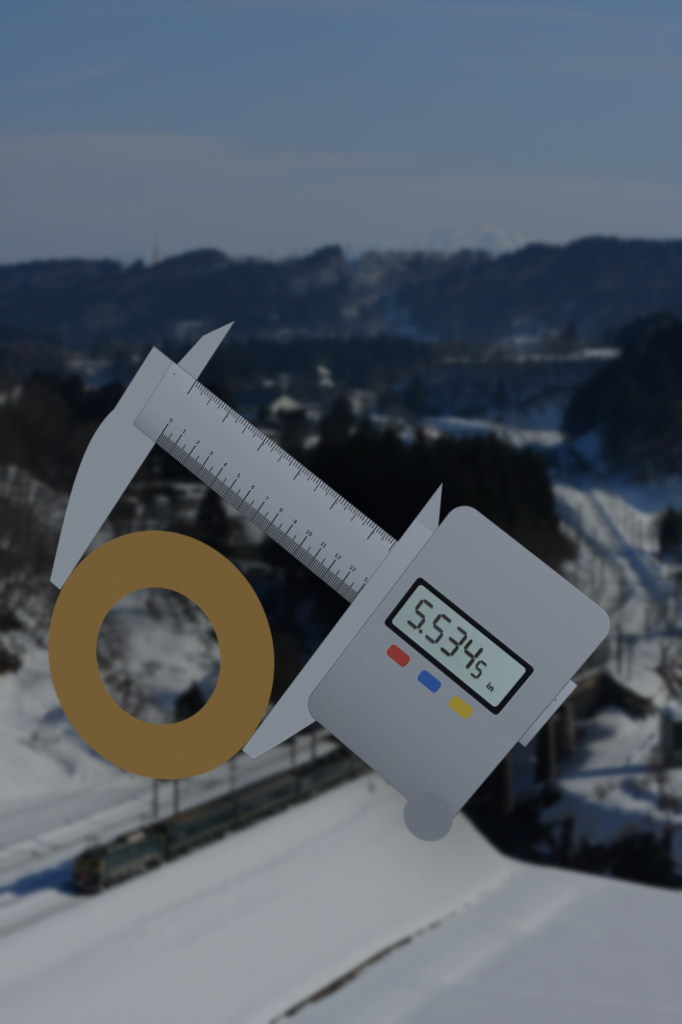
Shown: in 5.5345
